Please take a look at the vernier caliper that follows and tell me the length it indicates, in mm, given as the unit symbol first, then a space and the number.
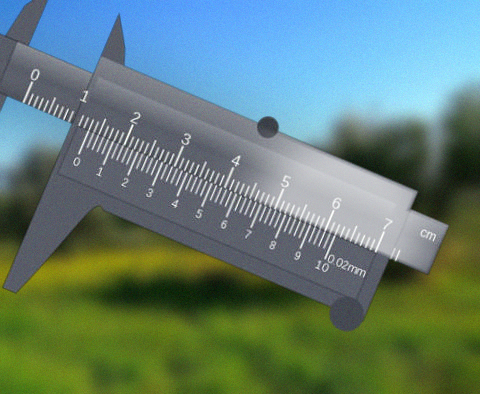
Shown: mm 13.0
